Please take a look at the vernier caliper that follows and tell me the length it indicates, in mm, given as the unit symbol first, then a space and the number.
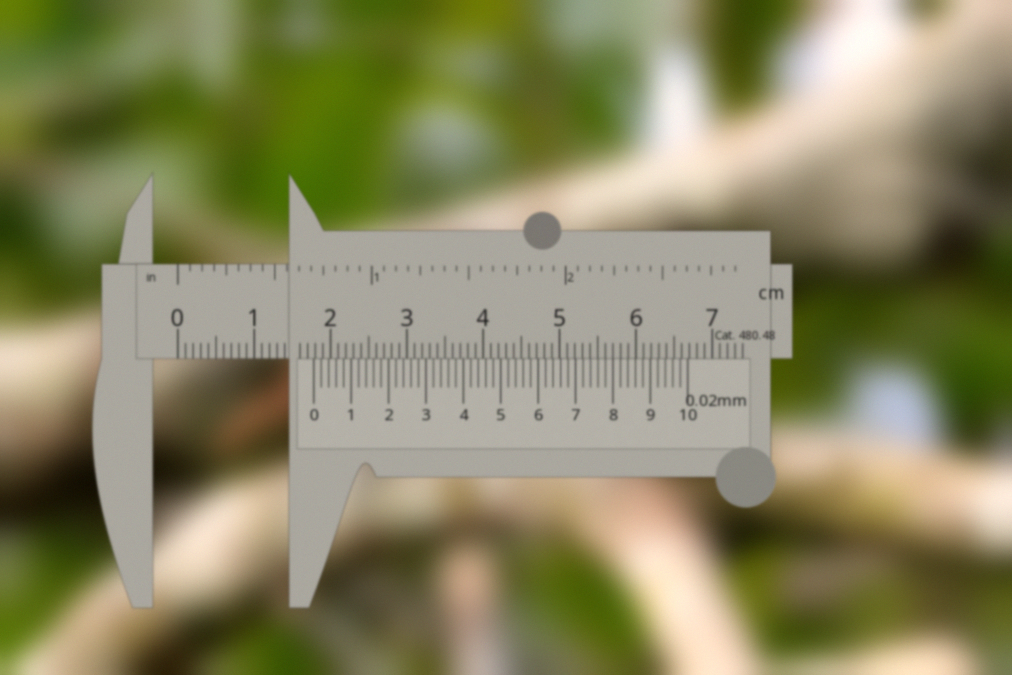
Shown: mm 17.8
